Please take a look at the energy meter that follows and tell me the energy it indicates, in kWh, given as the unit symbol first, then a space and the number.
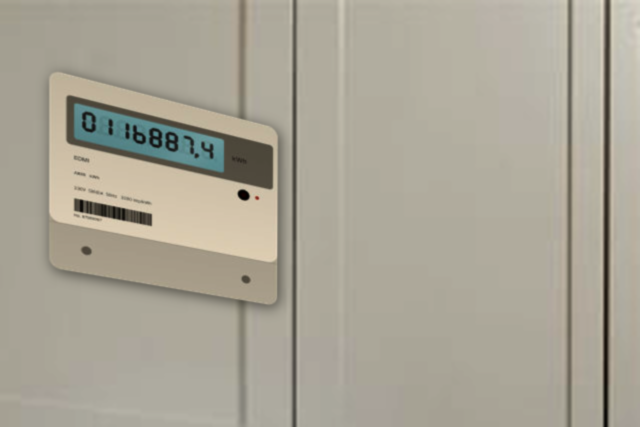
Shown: kWh 116887.4
